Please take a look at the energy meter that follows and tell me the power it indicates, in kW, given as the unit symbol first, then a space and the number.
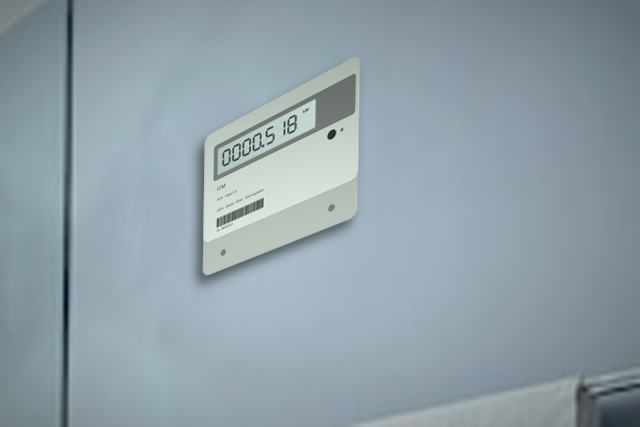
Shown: kW 0.518
